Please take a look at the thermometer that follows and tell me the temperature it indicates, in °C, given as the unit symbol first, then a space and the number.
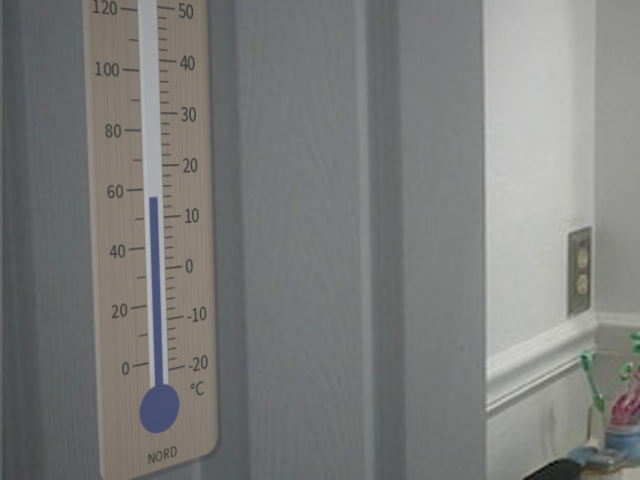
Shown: °C 14
